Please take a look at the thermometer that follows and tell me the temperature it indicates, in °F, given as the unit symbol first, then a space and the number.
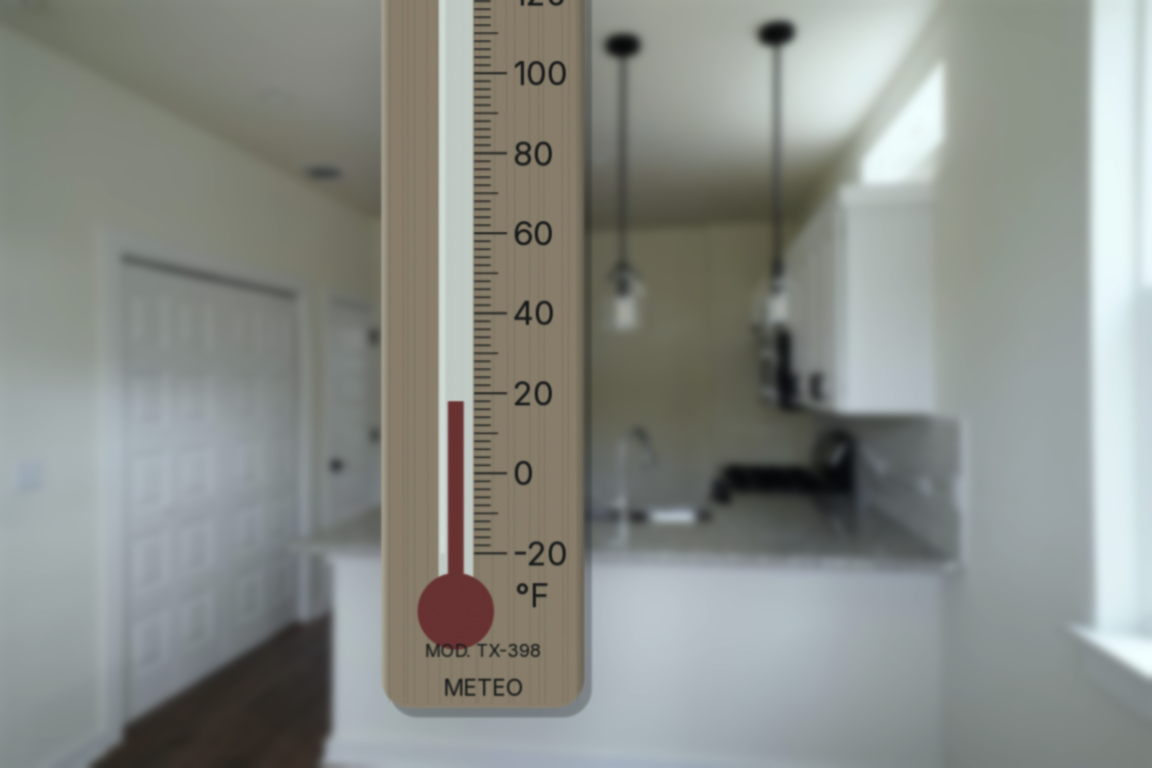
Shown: °F 18
